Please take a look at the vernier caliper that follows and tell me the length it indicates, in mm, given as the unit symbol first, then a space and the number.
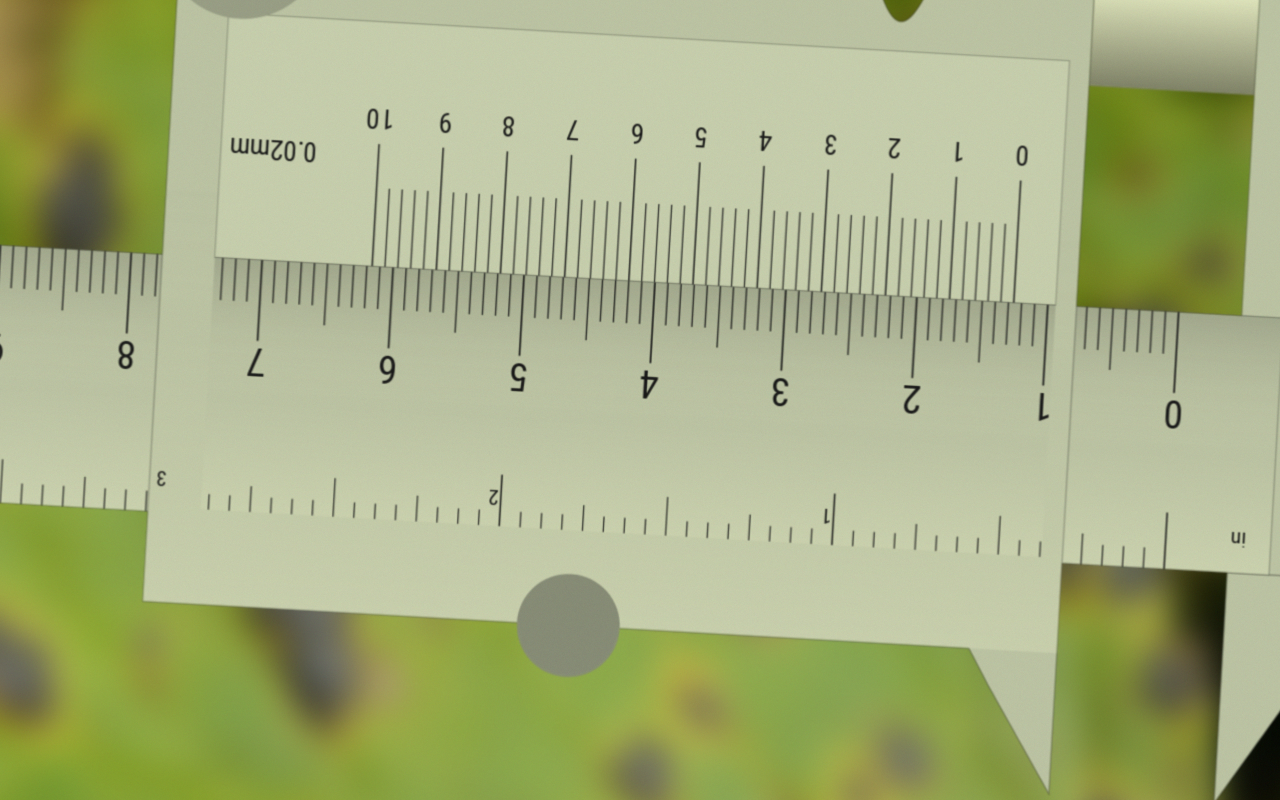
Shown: mm 12.6
